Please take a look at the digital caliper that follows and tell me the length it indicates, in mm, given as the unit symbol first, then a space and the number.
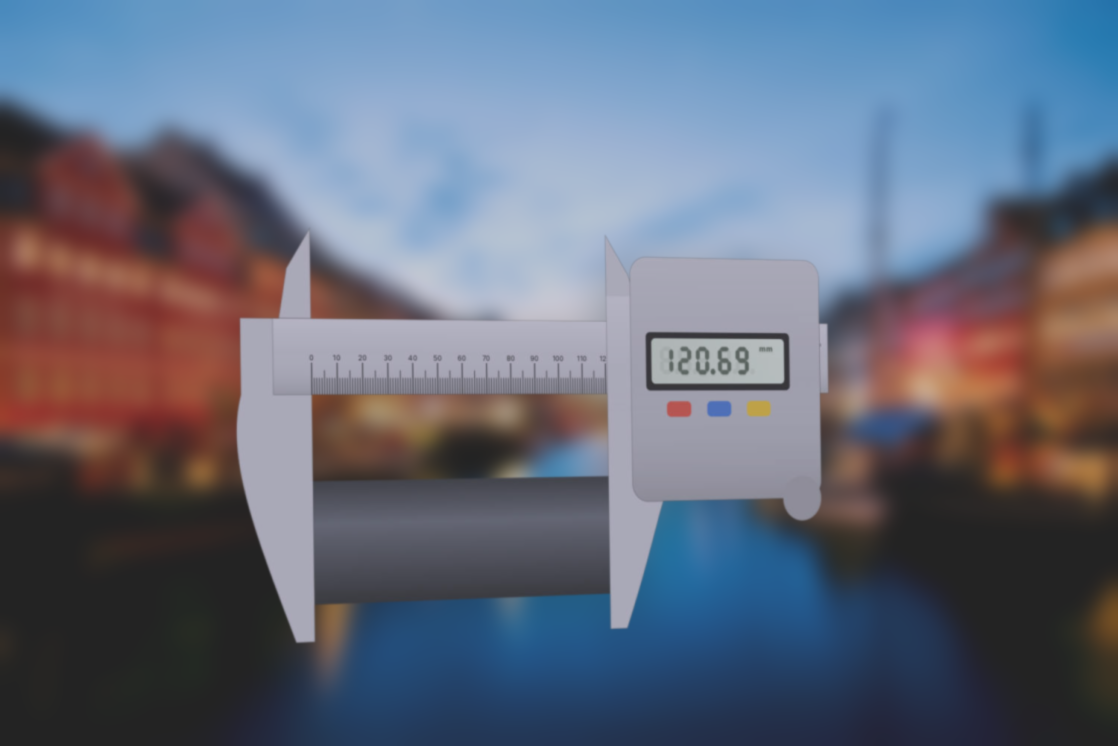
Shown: mm 120.69
